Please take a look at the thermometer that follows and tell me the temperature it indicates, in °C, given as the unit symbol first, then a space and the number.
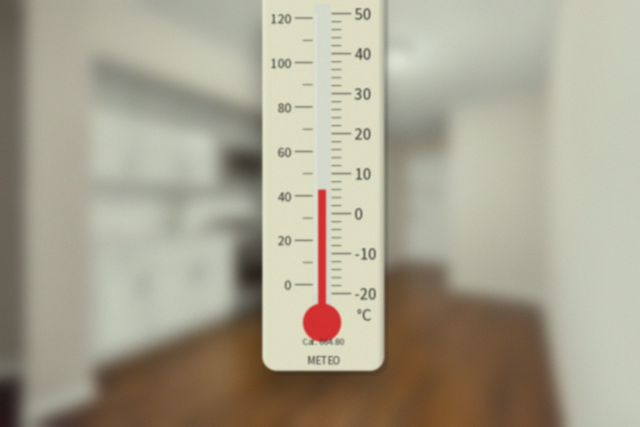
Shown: °C 6
